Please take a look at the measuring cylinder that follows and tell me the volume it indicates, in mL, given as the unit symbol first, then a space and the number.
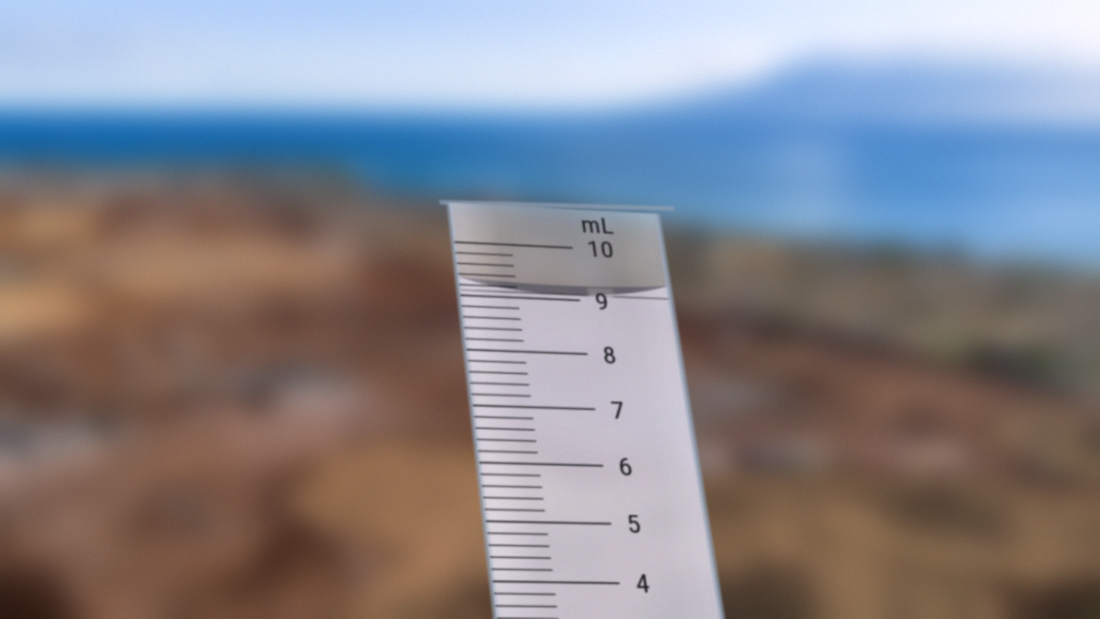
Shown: mL 9.1
